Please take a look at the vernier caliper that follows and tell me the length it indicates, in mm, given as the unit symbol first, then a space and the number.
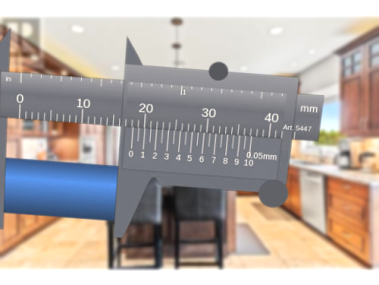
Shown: mm 18.2
